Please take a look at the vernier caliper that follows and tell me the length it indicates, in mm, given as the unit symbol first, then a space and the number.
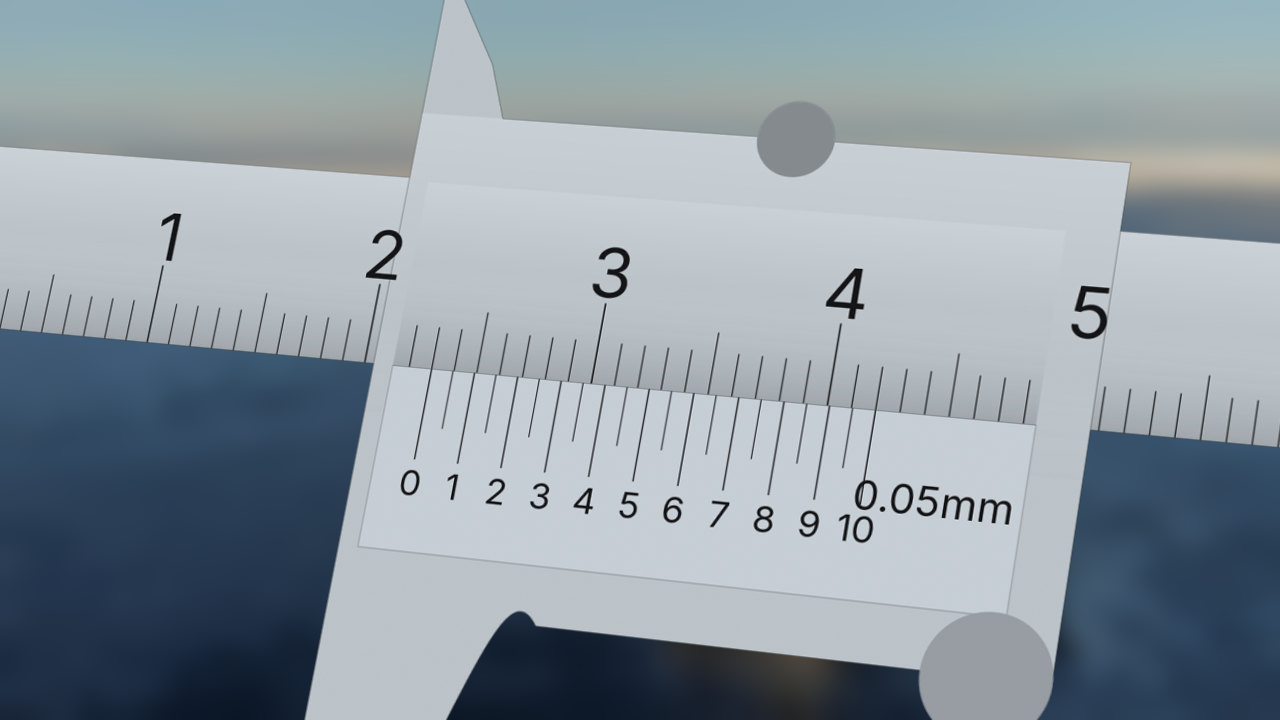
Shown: mm 23.0
